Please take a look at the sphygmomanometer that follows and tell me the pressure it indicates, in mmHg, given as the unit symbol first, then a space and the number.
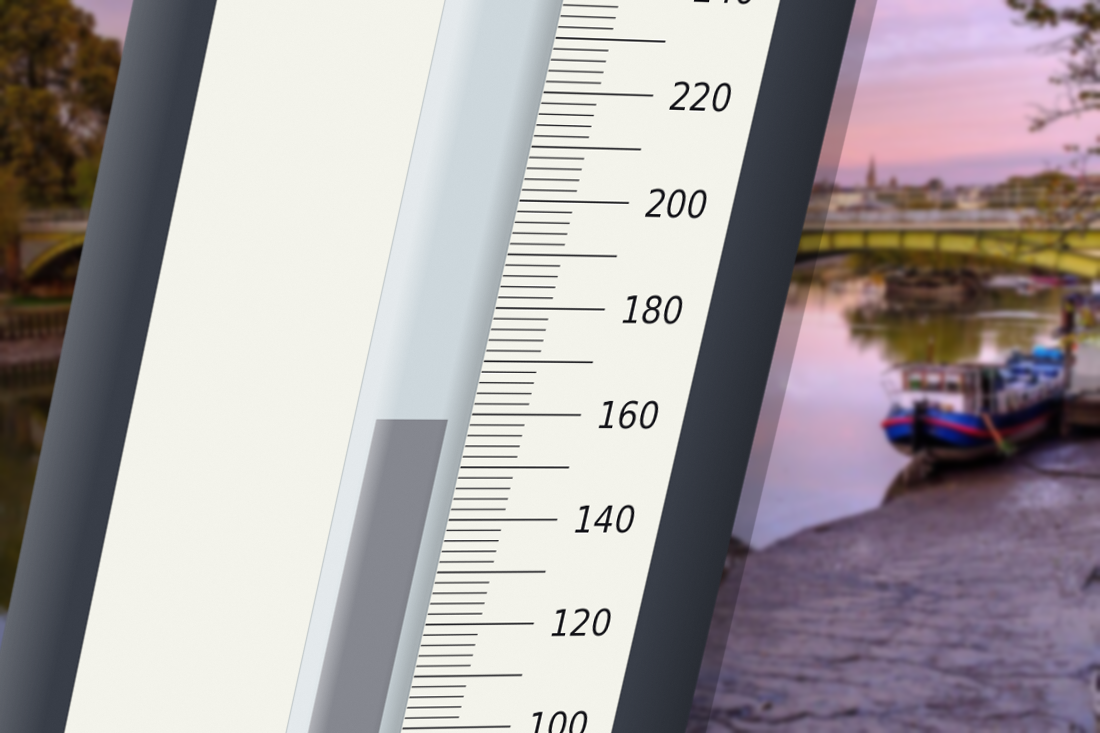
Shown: mmHg 159
